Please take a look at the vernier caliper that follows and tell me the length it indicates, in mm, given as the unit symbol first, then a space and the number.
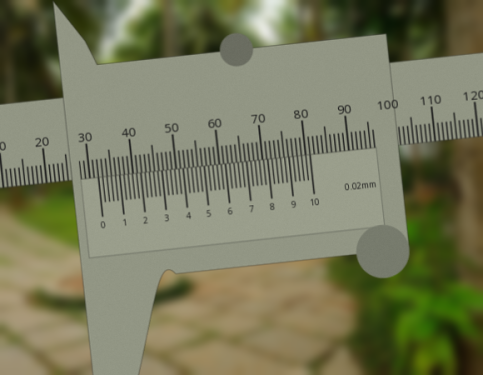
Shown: mm 32.0
